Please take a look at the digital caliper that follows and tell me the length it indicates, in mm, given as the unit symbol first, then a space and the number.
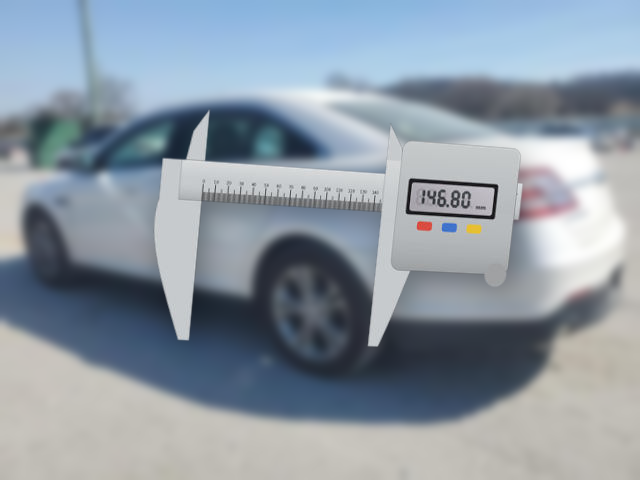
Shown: mm 146.80
